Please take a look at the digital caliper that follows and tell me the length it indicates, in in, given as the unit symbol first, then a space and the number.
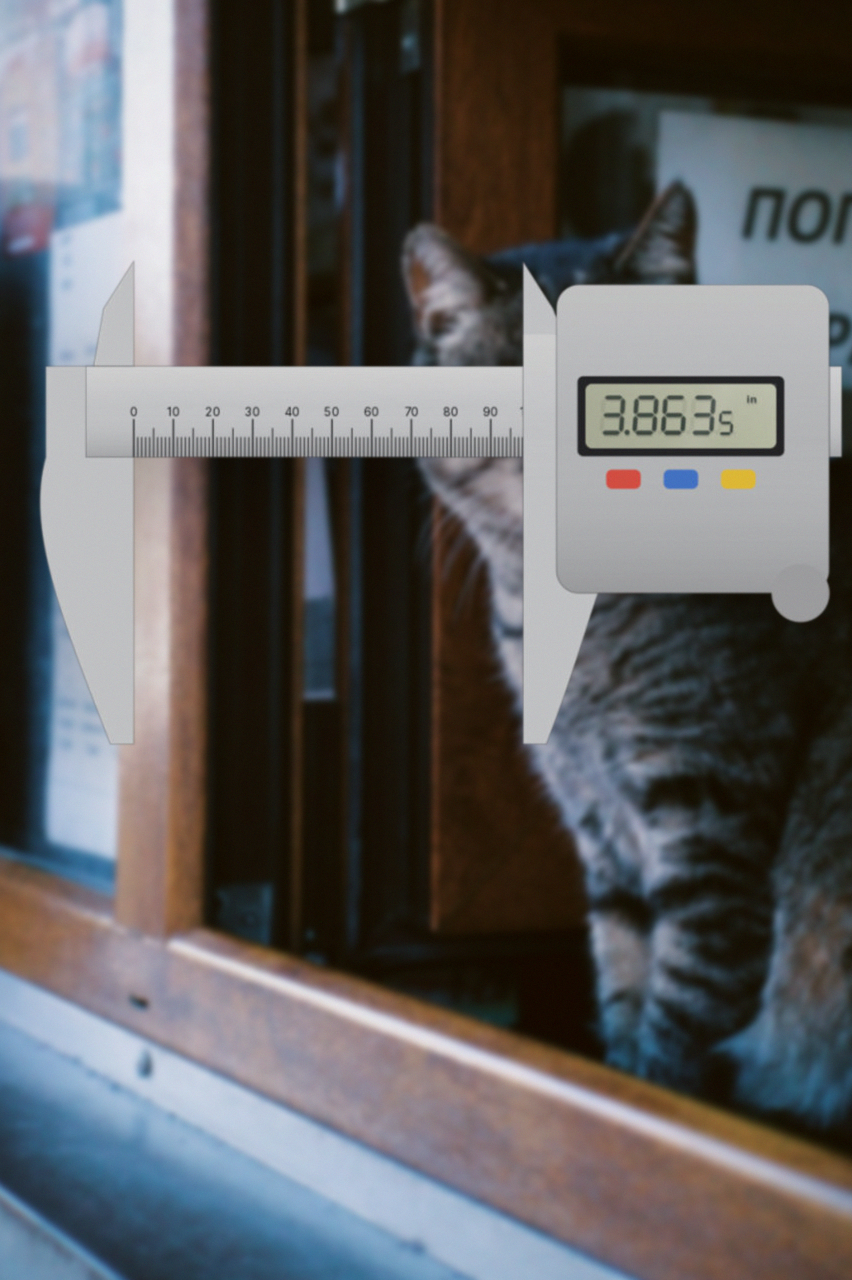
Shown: in 3.8635
